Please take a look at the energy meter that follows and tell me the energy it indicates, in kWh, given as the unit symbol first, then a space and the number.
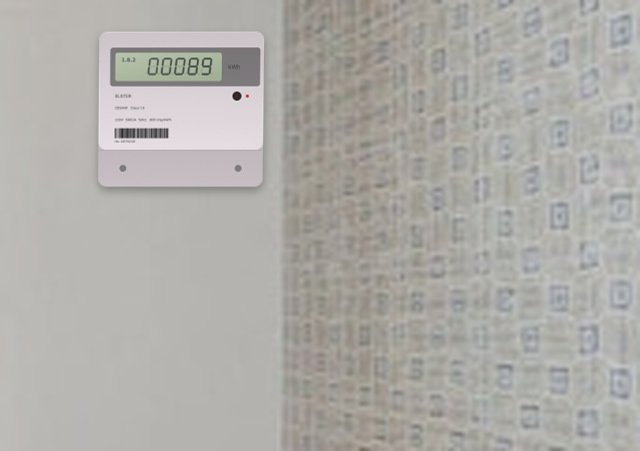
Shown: kWh 89
